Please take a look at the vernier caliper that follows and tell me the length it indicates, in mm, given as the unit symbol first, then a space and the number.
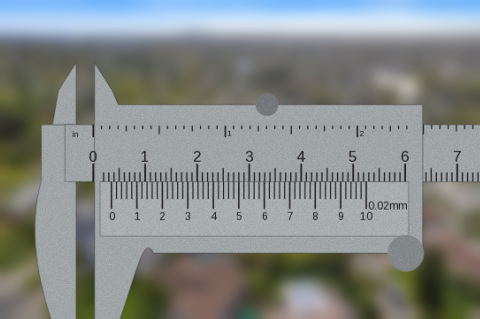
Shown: mm 3.5
